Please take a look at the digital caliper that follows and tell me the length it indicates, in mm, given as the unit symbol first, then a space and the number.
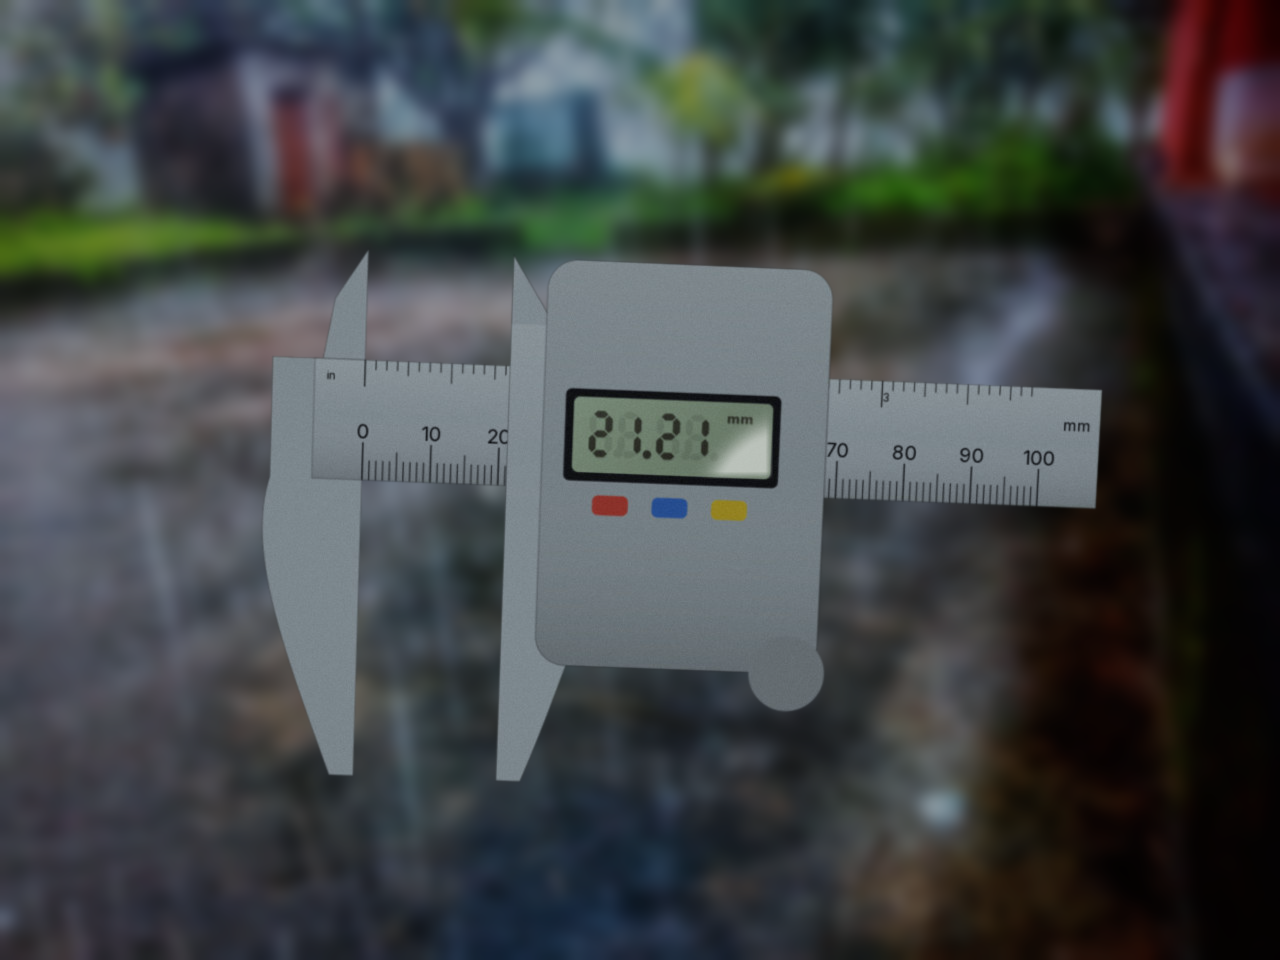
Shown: mm 21.21
